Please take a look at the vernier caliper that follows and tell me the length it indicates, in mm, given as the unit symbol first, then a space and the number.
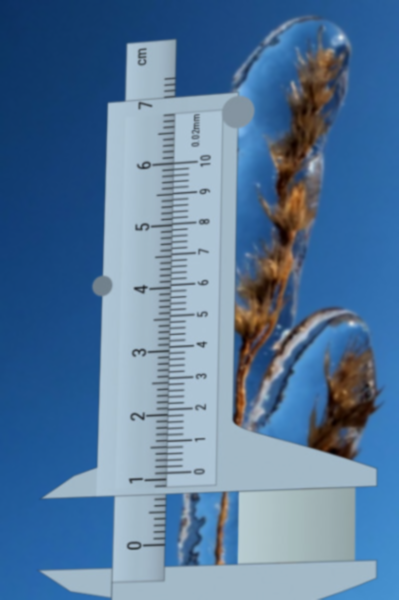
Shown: mm 11.0
